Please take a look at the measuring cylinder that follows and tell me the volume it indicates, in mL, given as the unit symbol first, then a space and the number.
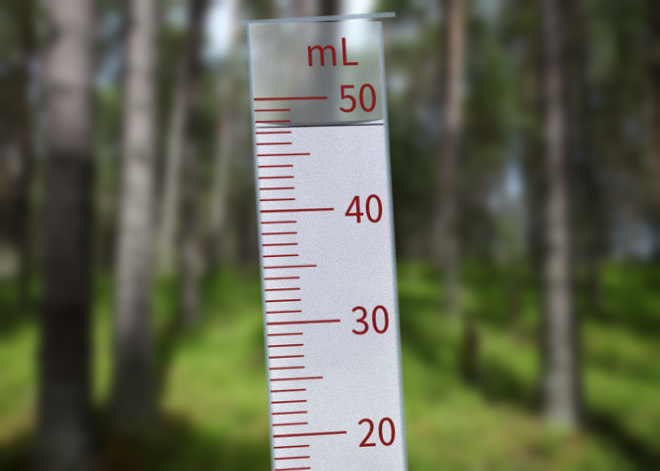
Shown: mL 47.5
